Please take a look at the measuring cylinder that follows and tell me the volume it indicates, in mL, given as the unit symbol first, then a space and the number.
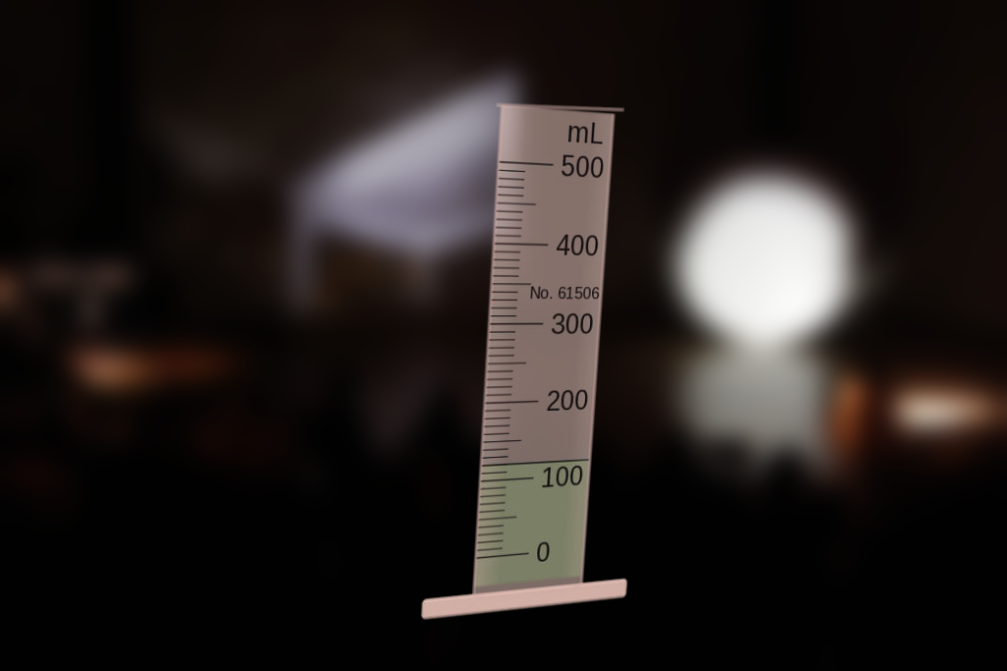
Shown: mL 120
